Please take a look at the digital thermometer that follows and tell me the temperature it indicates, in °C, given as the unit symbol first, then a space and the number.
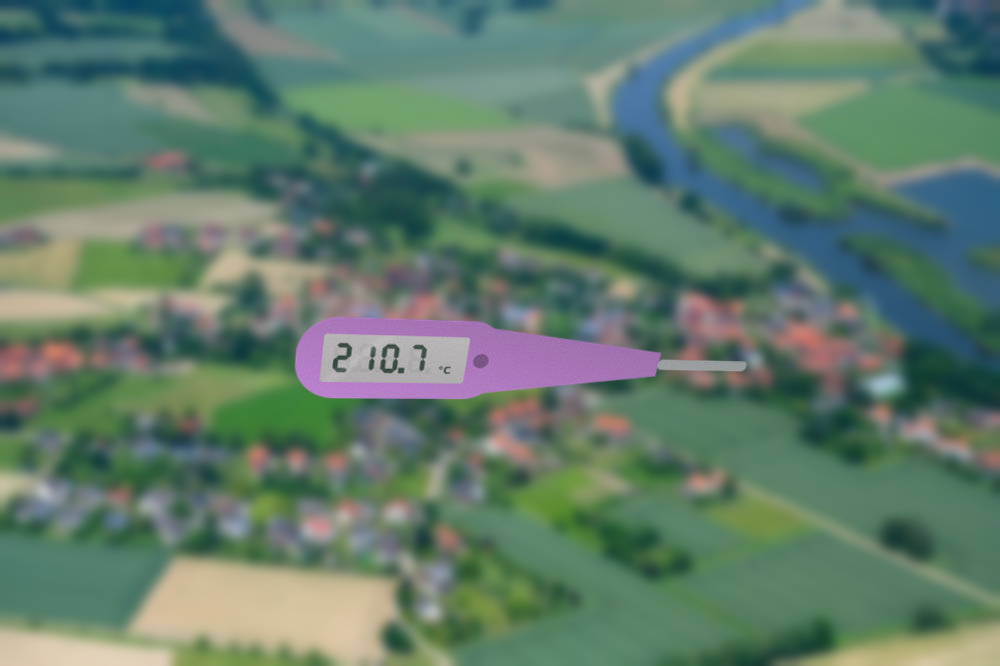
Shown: °C 210.7
